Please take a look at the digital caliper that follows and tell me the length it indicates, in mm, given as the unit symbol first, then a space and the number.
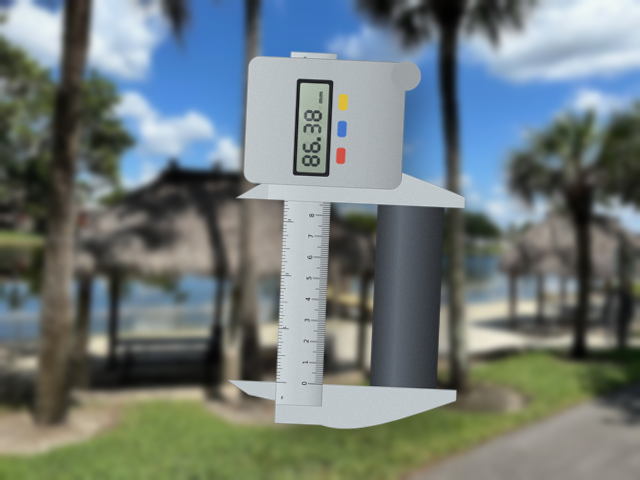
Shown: mm 86.38
